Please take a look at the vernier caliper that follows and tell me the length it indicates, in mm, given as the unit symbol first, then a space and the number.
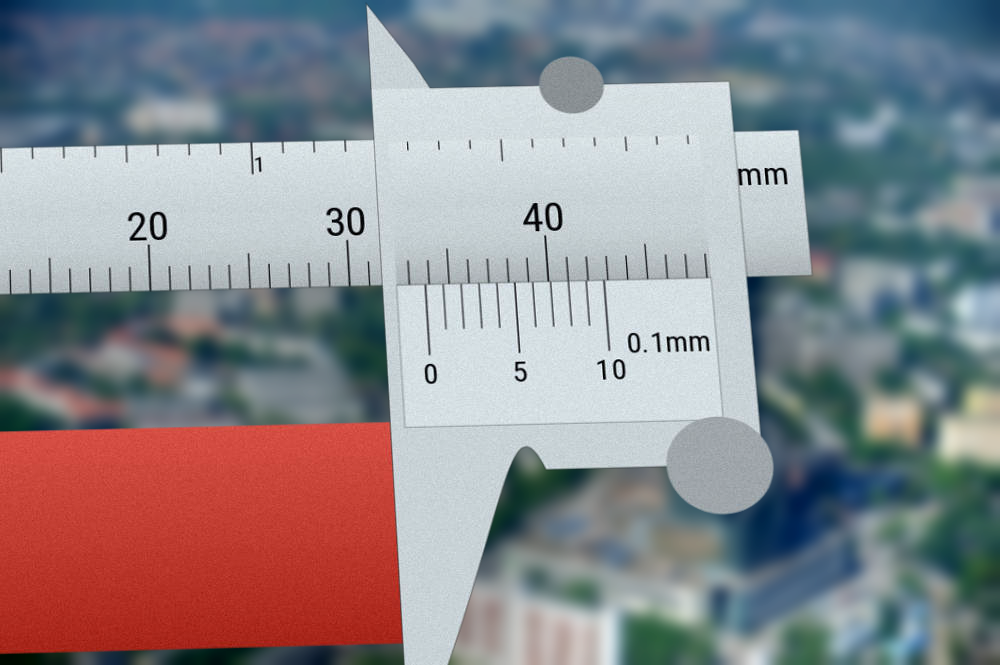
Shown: mm 33.8
